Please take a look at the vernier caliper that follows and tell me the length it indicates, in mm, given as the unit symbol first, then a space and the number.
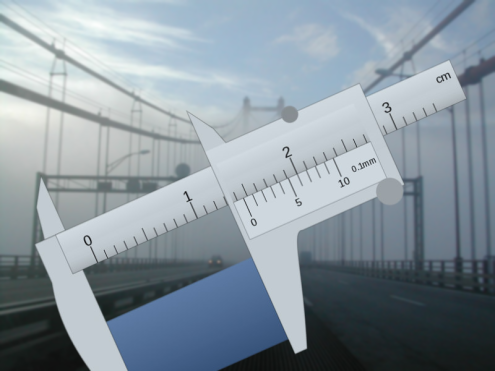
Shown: mm 14.6
